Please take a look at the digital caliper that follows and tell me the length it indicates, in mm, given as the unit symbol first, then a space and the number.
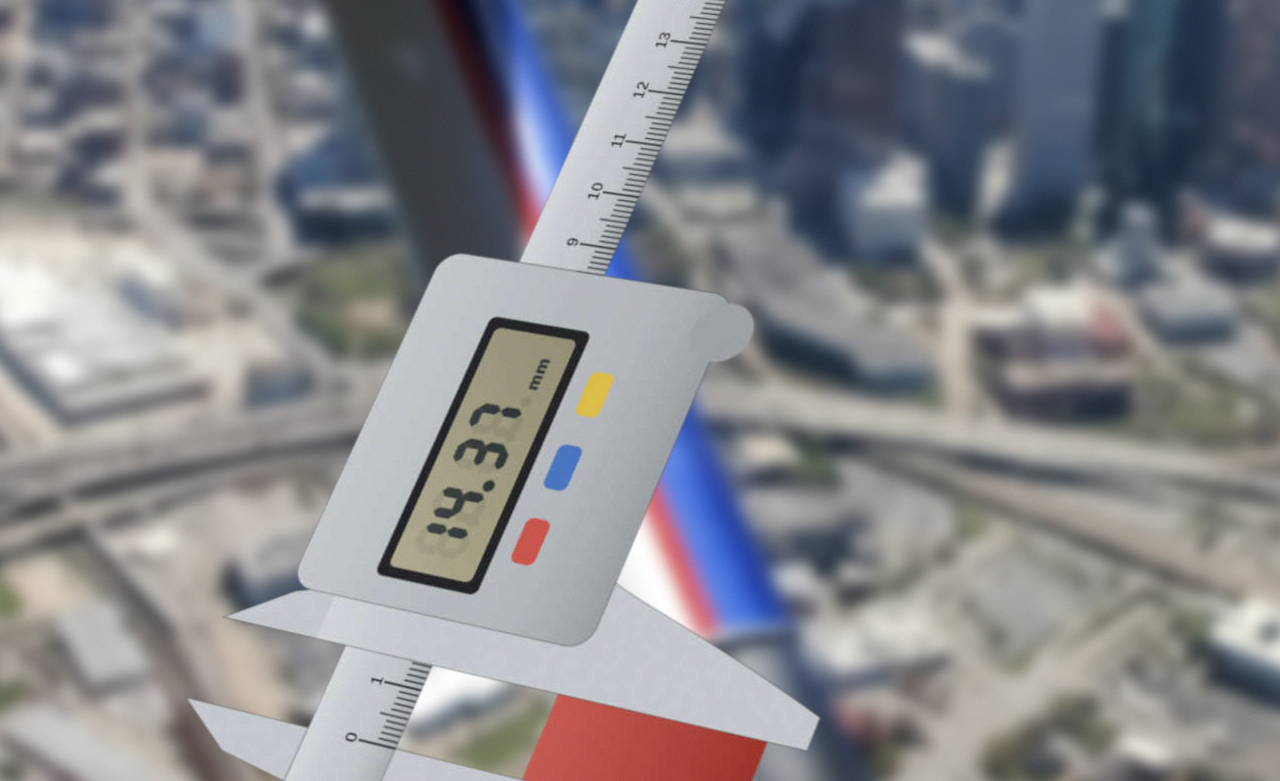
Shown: mm 14.37
